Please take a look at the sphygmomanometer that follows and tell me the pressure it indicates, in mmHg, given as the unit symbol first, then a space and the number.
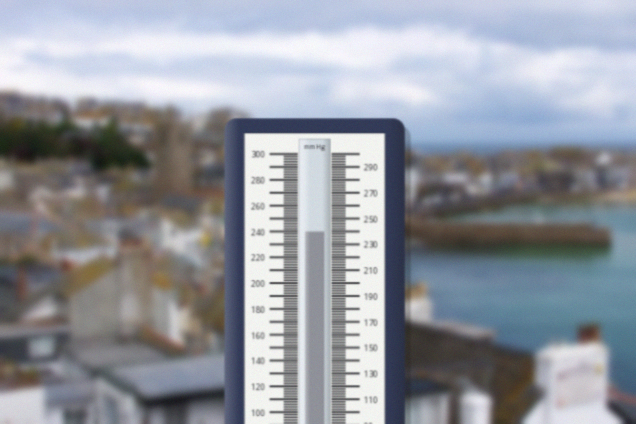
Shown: mmHg 240
